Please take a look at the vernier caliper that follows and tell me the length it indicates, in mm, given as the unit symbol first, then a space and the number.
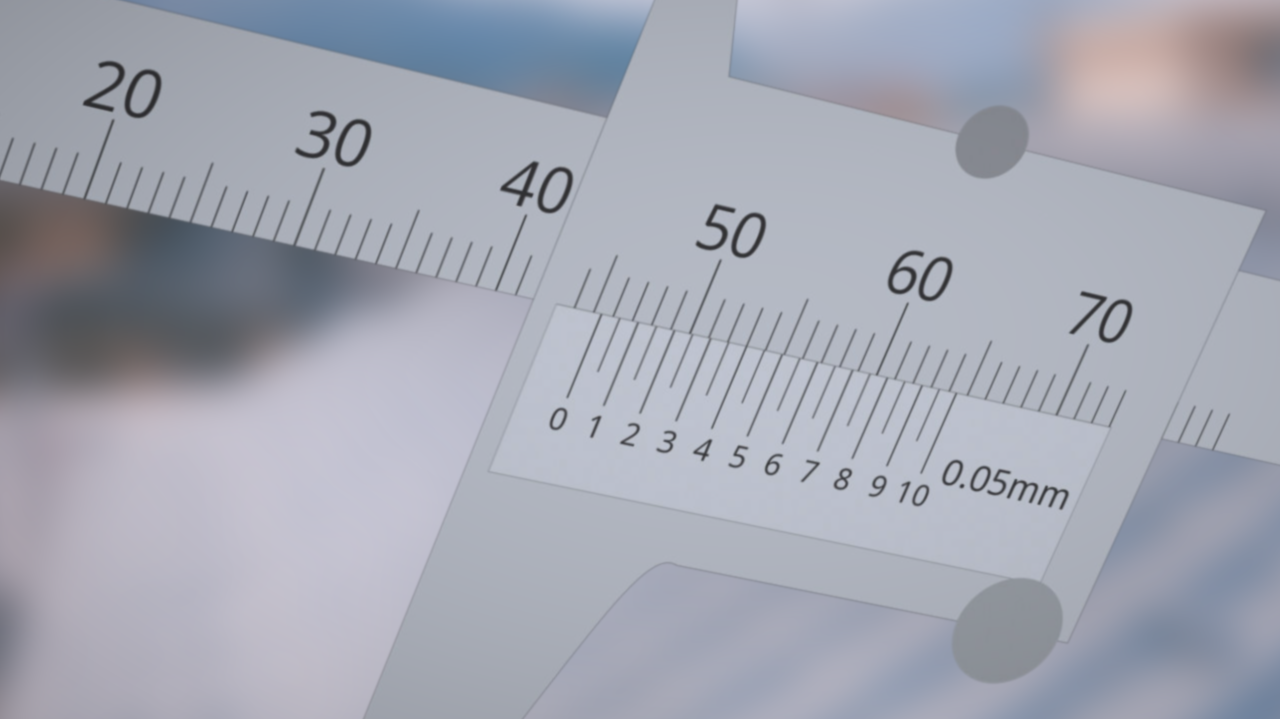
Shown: mm 45.4
